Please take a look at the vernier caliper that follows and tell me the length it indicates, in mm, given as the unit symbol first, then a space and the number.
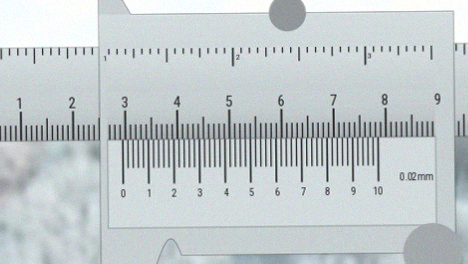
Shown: mm 29.5
